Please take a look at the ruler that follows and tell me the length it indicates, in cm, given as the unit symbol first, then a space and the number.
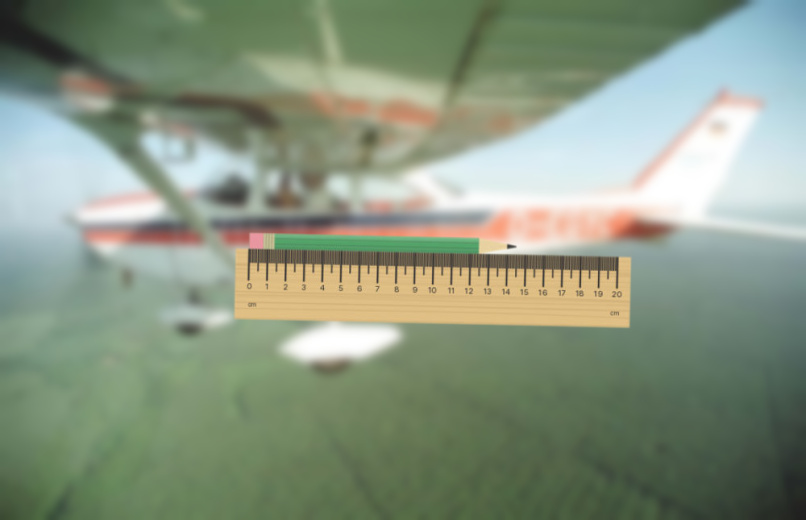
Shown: cm 14.5
